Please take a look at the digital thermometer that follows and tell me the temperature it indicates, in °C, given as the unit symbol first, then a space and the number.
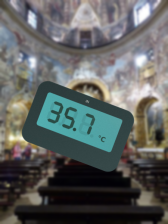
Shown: °C 35.7
